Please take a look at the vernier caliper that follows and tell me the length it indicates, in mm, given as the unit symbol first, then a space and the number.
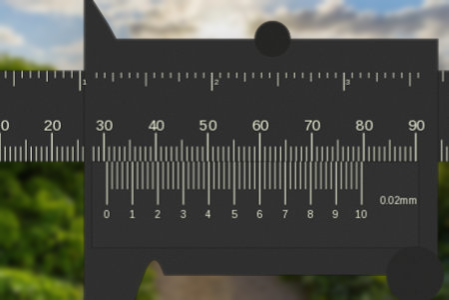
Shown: mm 30.6
